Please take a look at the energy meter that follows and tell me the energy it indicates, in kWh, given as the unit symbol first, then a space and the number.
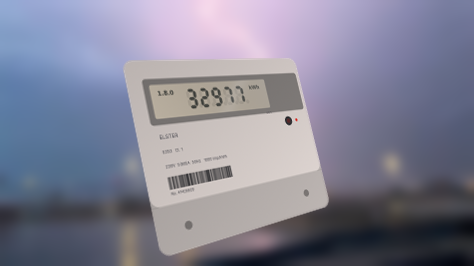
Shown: kWh 32977
